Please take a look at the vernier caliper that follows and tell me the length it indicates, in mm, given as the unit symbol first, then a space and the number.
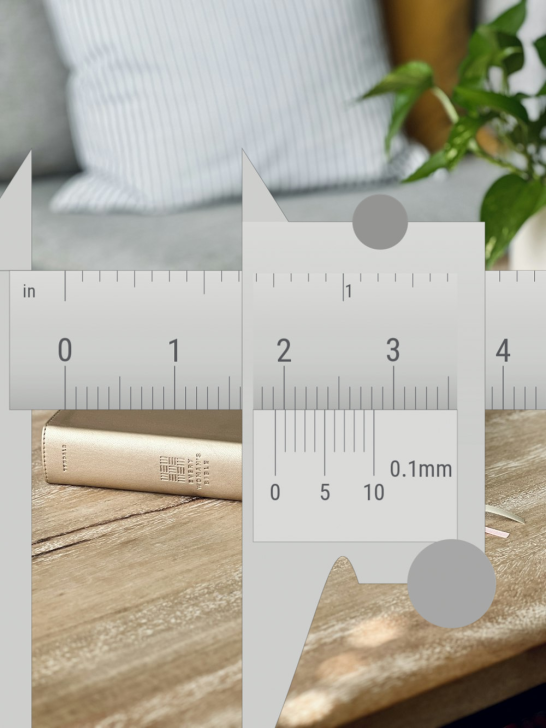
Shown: mm 19.2
